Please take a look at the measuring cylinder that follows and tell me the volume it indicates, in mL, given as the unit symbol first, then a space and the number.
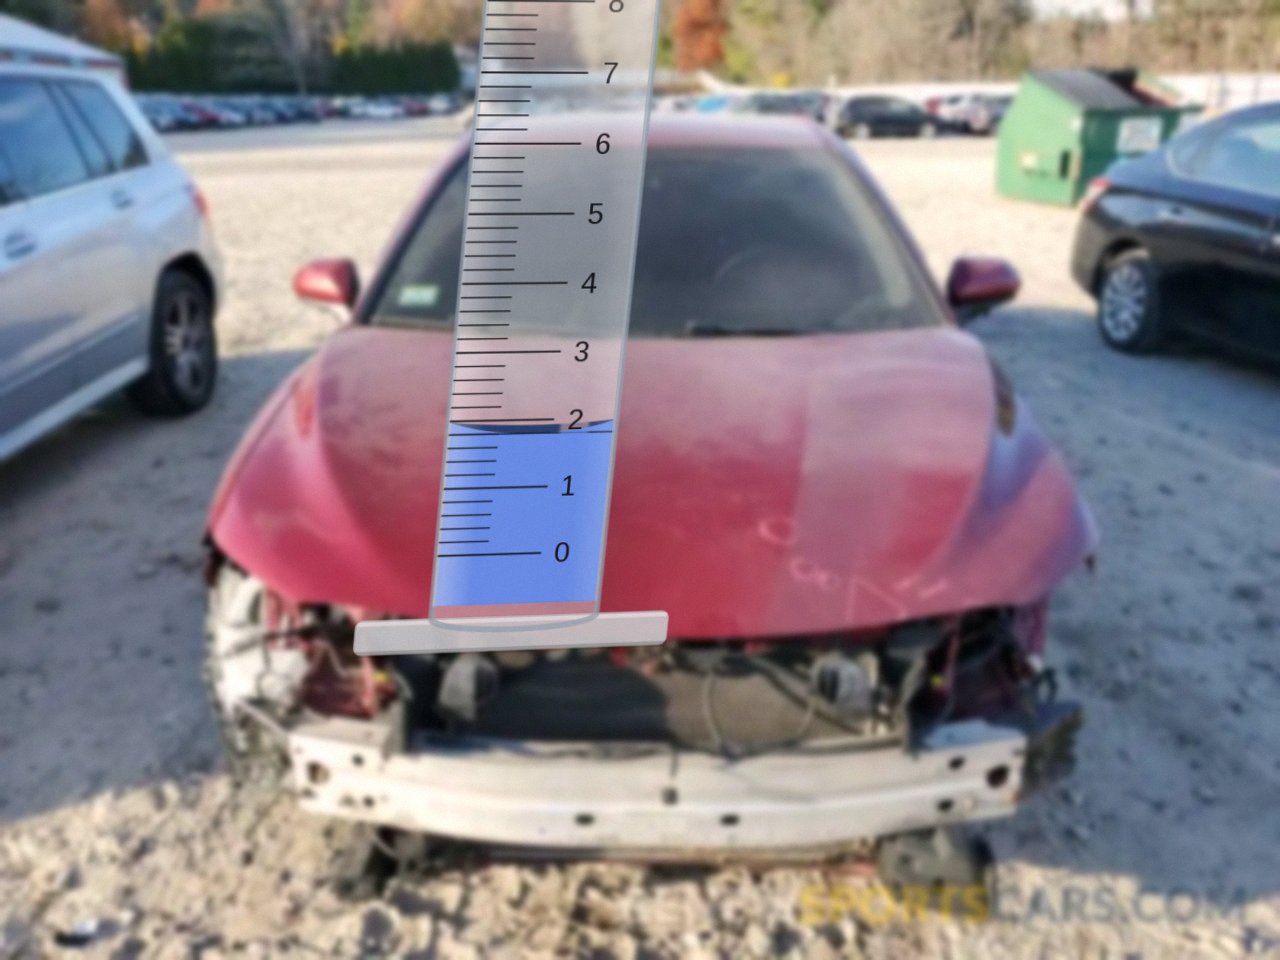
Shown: mL 1.8
